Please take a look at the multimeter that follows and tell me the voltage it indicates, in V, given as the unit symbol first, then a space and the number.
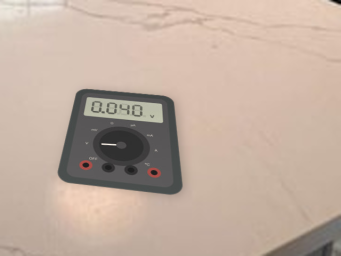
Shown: V 0.040
